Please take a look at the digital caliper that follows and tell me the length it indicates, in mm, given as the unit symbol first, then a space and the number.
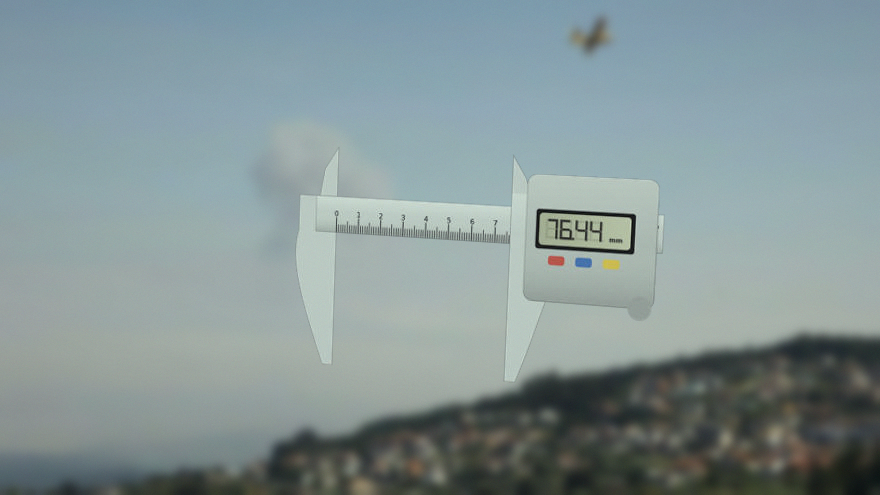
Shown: mm 76.44
